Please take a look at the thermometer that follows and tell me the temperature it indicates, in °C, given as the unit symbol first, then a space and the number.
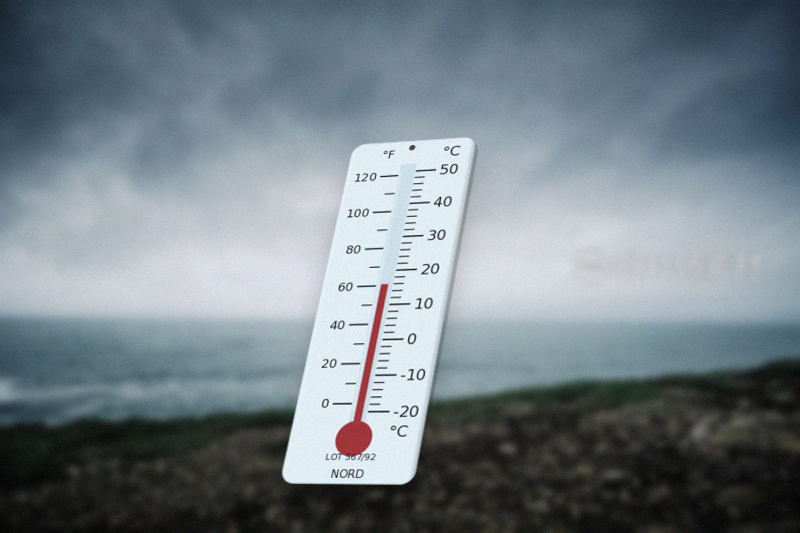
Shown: °C 16
